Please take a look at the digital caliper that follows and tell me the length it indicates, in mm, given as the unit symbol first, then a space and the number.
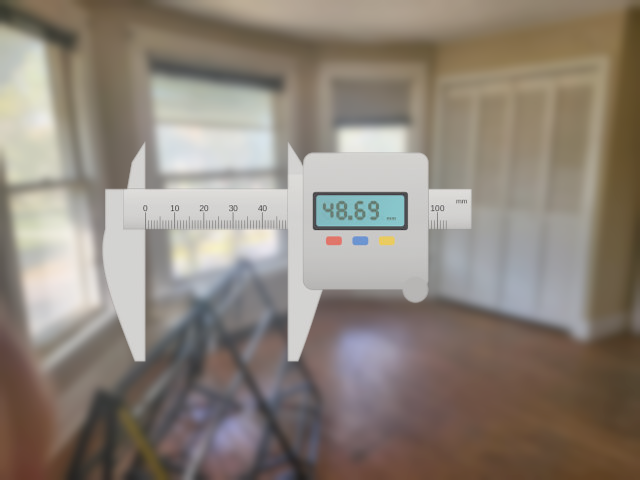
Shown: mm 48.69
